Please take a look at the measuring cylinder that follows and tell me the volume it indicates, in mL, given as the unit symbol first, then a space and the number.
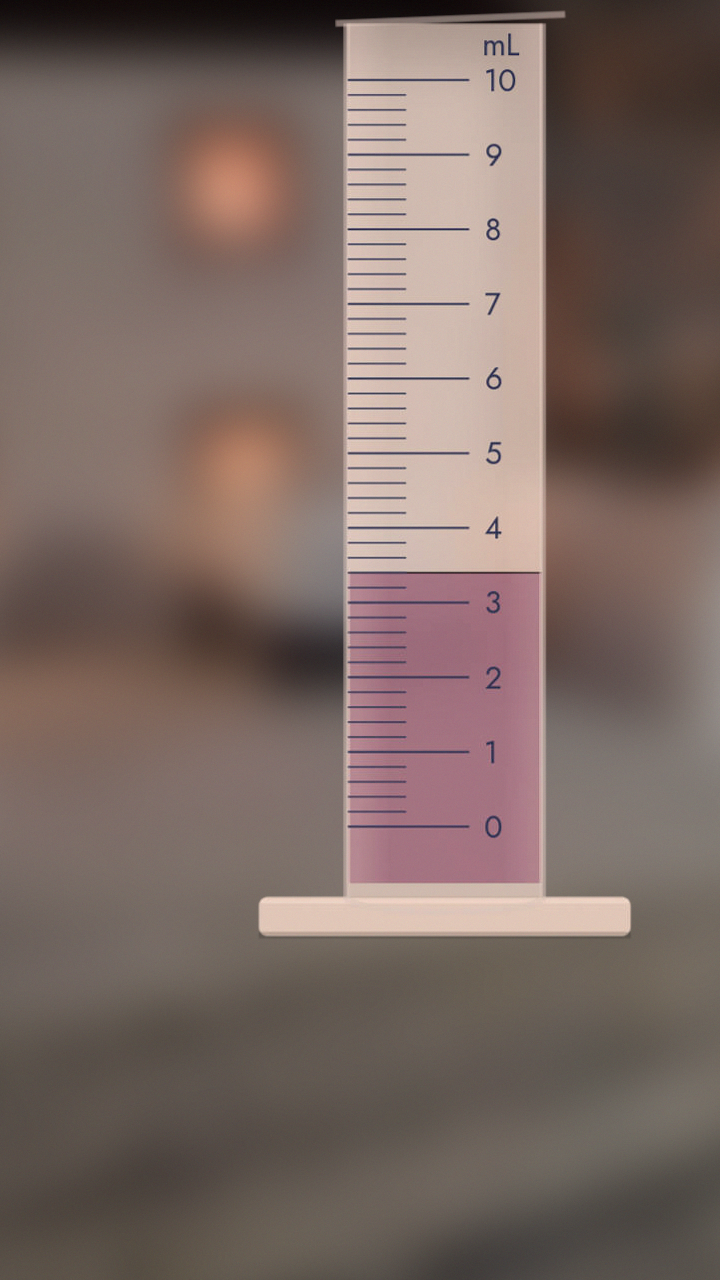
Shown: mL 3.4
